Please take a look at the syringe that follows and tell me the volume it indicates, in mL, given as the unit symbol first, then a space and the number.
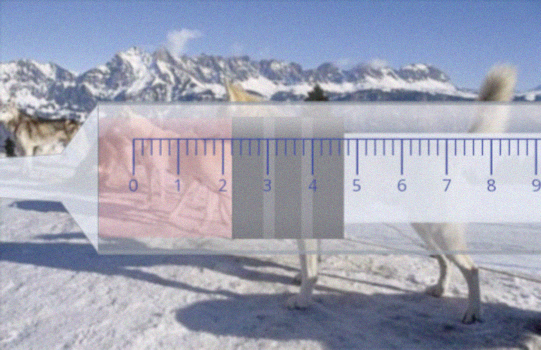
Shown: mL 2.2
